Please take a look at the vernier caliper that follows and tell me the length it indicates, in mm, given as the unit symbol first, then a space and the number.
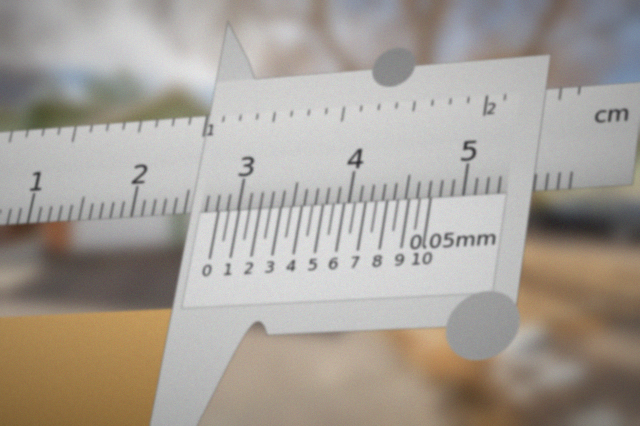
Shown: mm 28.2
